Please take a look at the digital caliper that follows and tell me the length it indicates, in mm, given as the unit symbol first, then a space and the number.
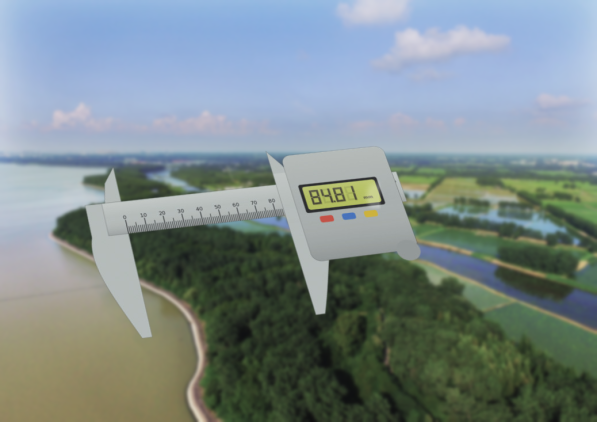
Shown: mm 84.81
